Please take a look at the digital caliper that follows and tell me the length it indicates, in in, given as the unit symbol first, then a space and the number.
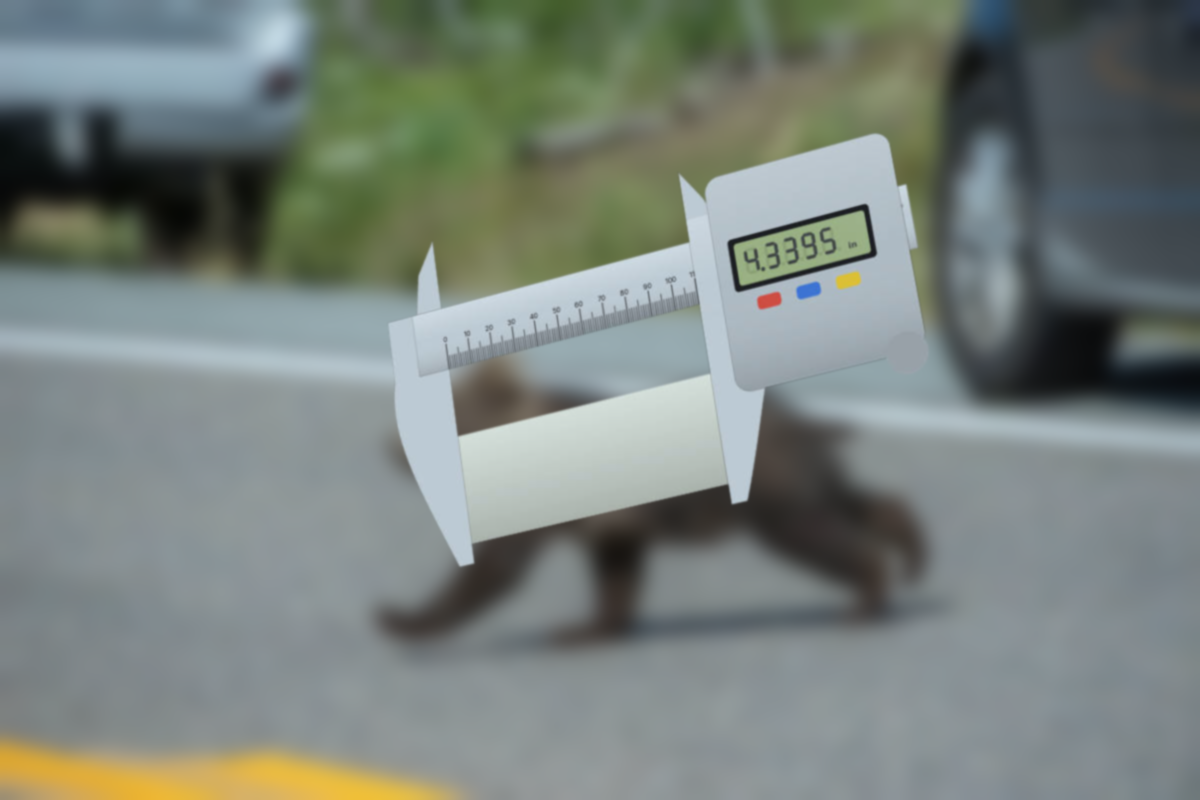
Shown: in 4.3395
